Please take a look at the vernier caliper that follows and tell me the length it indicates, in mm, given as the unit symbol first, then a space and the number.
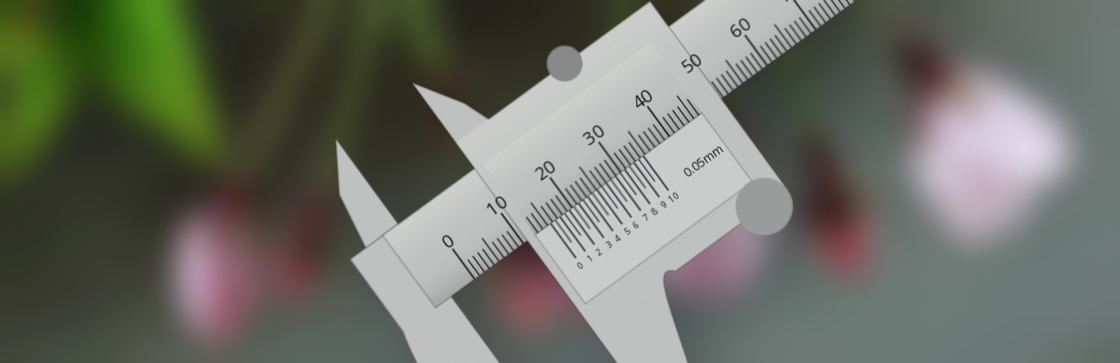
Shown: mm 15.6
